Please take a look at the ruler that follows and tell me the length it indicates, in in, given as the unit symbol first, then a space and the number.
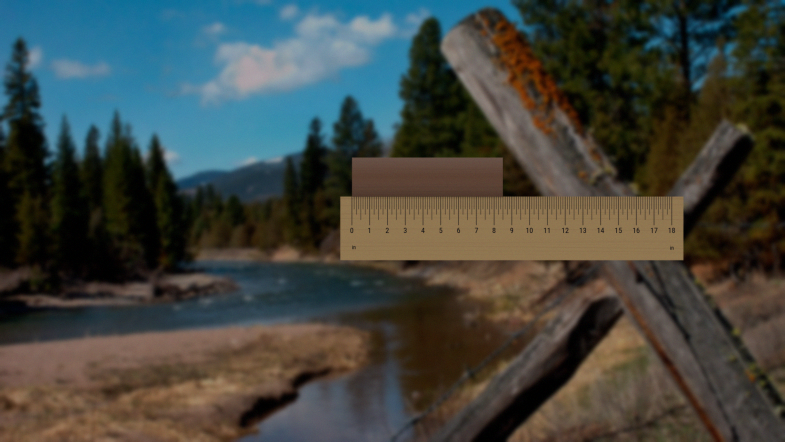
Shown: in 8.5
